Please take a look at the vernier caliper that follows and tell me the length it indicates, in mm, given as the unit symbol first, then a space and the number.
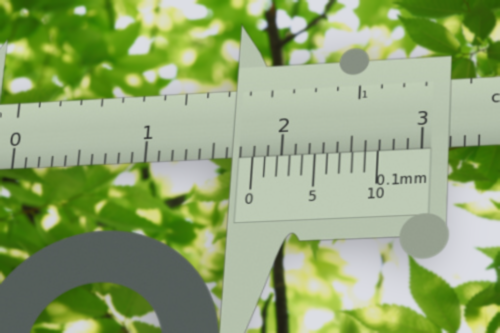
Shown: mm 17.9
